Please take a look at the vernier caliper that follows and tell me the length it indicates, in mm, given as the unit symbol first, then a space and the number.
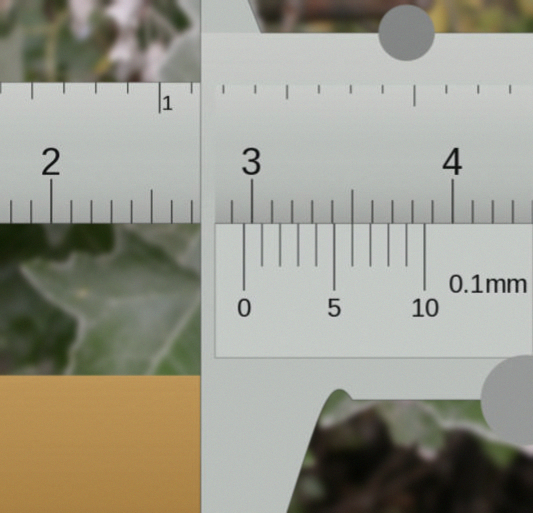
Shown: mm 29.6
